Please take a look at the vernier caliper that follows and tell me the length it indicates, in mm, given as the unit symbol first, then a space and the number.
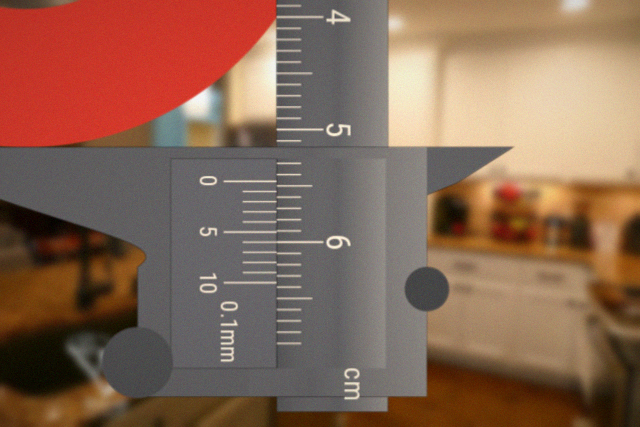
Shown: mm 54.6
